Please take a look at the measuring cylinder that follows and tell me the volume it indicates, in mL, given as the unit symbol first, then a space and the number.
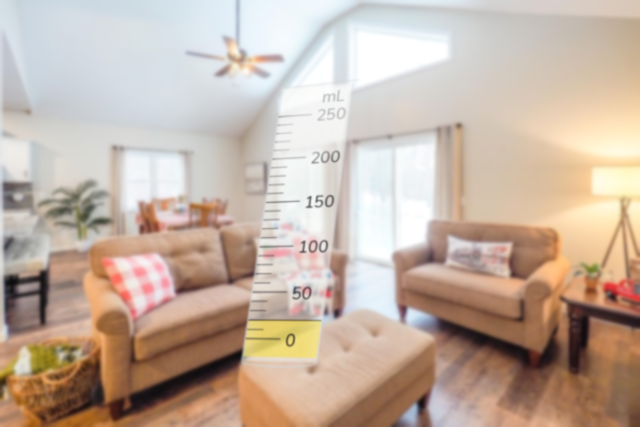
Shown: mL 20
